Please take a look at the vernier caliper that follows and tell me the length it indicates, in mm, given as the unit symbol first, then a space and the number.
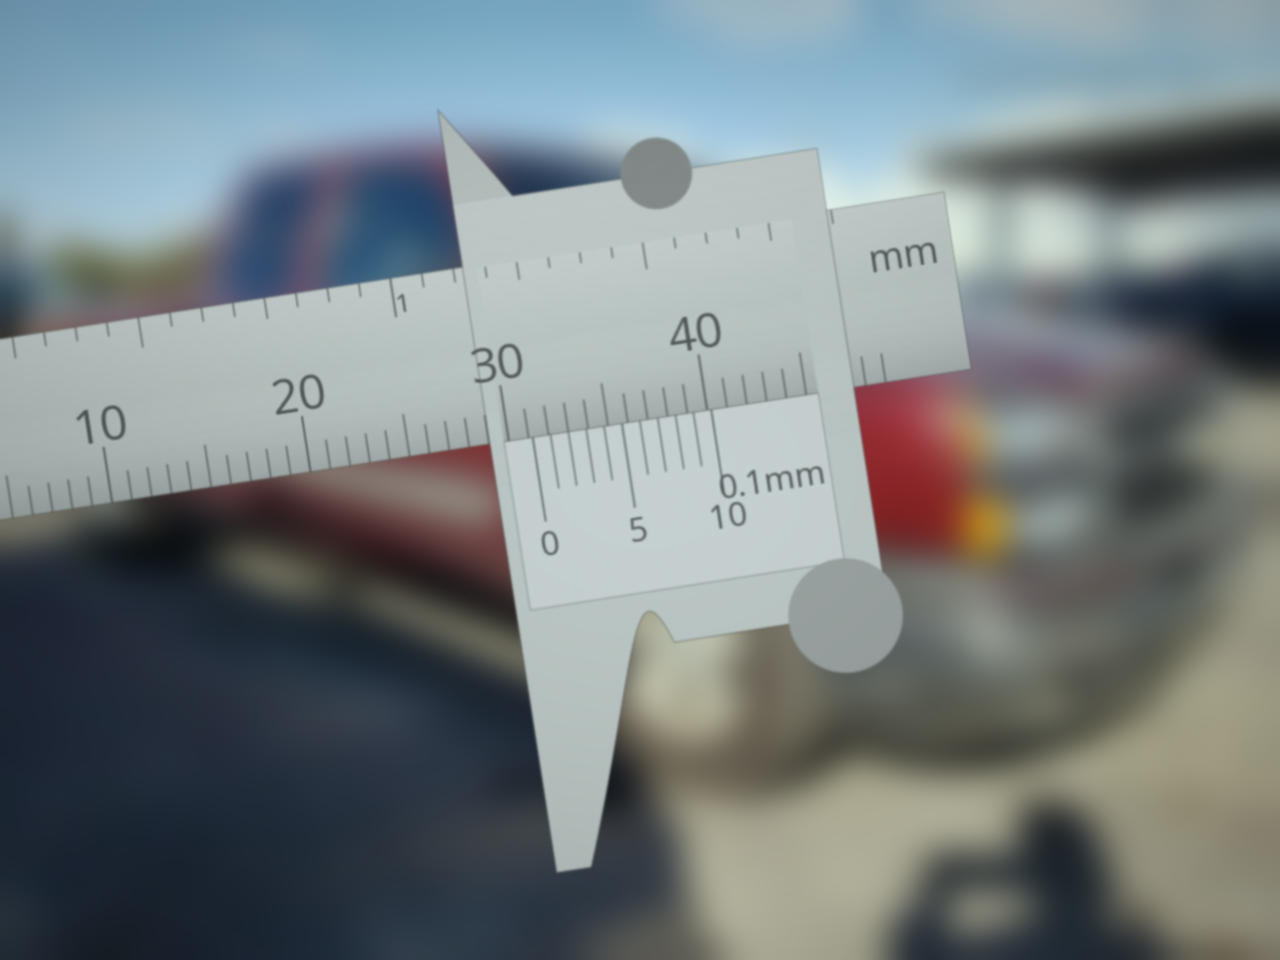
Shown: mm 31.2
